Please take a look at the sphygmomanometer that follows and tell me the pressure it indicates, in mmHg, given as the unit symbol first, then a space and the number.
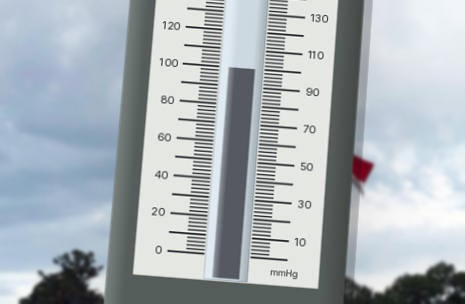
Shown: mmHg 100
